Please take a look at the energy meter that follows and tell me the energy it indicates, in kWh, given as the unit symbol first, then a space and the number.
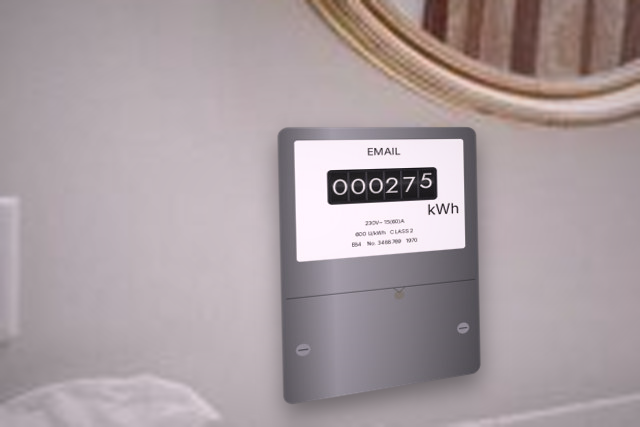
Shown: kWh 275
